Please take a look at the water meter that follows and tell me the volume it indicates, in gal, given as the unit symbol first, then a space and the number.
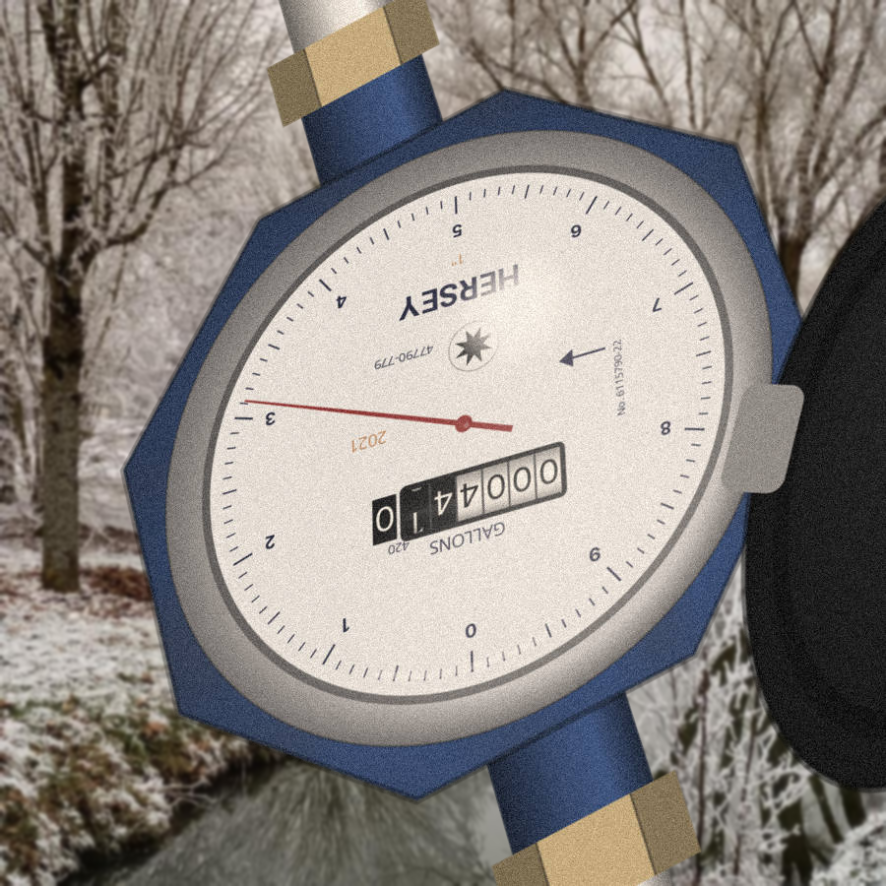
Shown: gal 4413.1
